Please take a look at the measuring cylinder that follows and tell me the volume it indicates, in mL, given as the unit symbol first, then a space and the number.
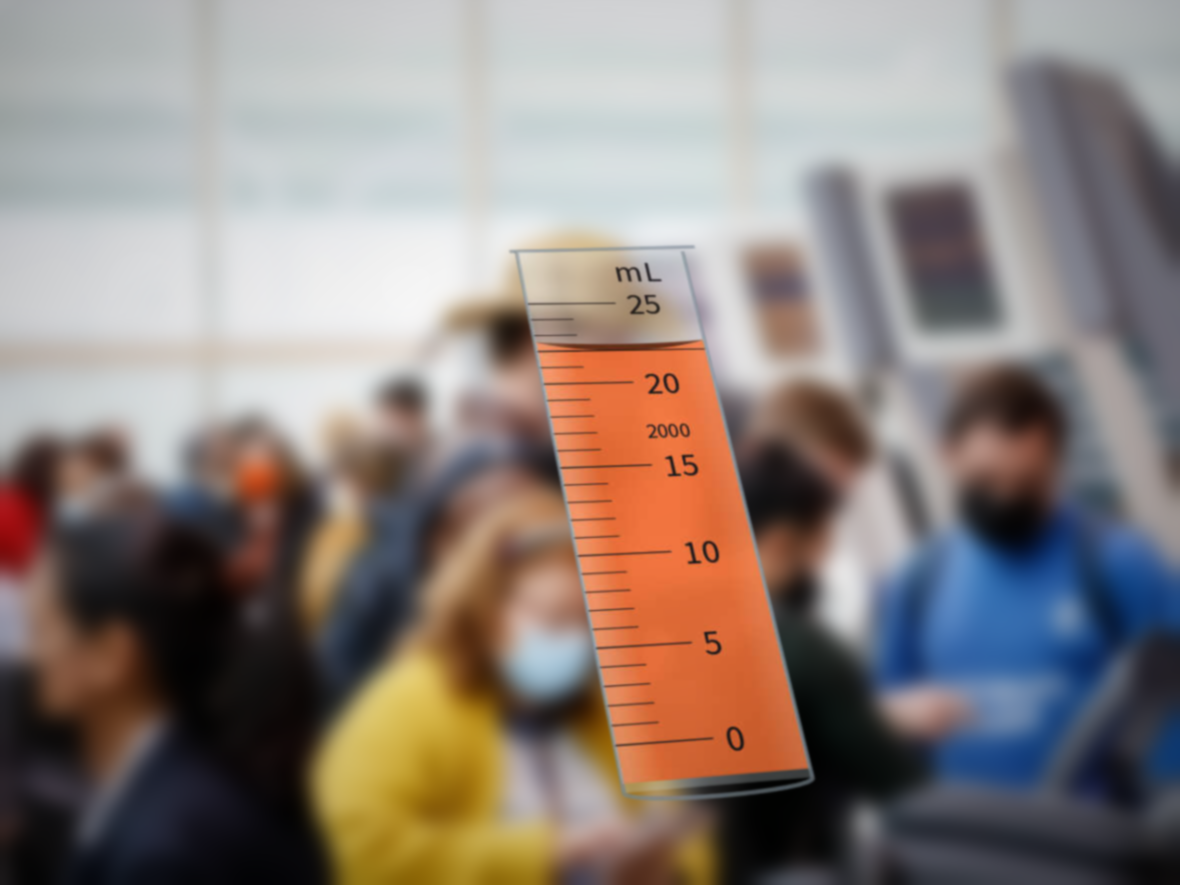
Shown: mL 22
